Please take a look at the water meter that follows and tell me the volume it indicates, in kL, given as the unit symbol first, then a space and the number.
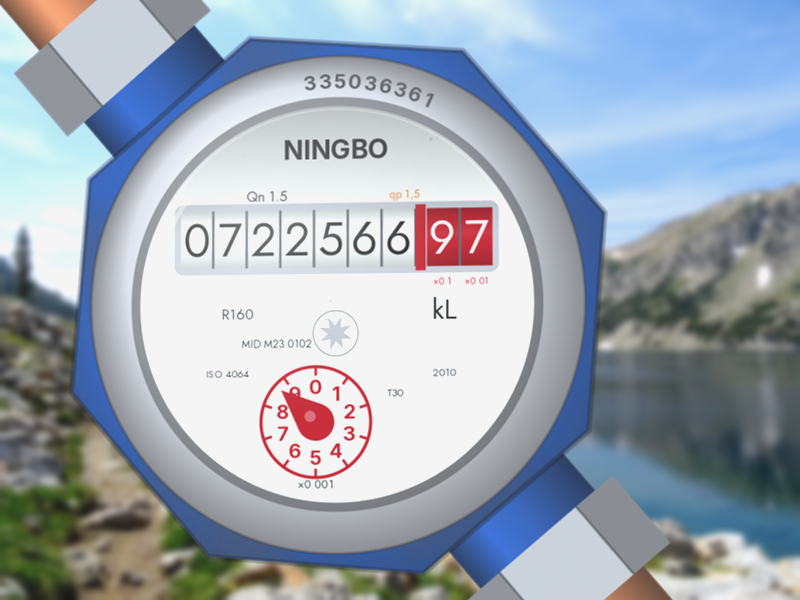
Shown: kL 722566.978
